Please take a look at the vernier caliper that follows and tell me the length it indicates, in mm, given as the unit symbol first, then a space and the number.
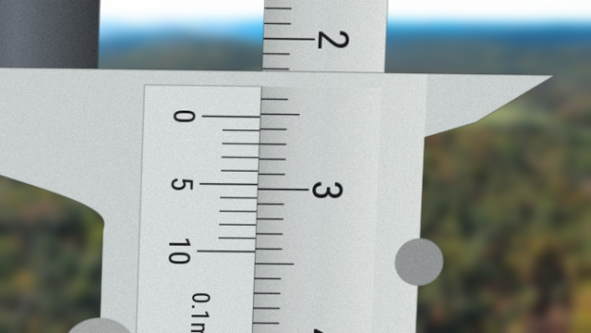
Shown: mm 25.2
